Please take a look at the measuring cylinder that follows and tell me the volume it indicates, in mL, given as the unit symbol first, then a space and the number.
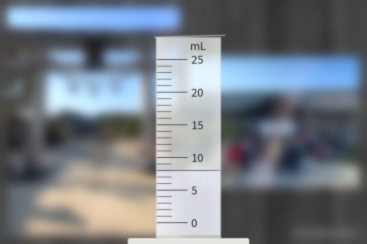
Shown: mL 8
